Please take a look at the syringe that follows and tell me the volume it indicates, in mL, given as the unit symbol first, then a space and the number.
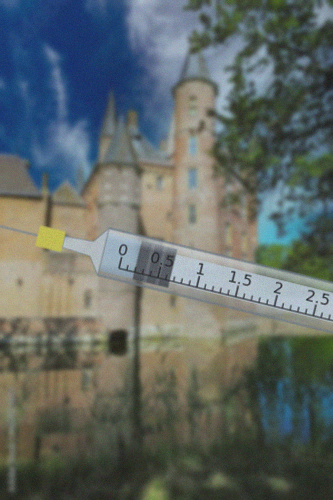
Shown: mL 0.2
